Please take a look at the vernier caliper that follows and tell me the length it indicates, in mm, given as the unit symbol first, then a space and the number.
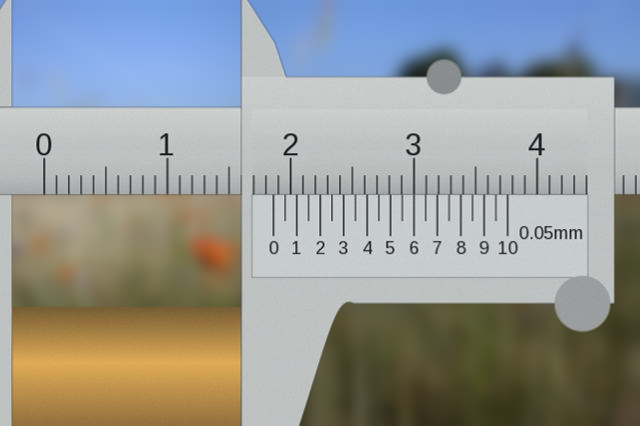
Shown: mm 18.6
